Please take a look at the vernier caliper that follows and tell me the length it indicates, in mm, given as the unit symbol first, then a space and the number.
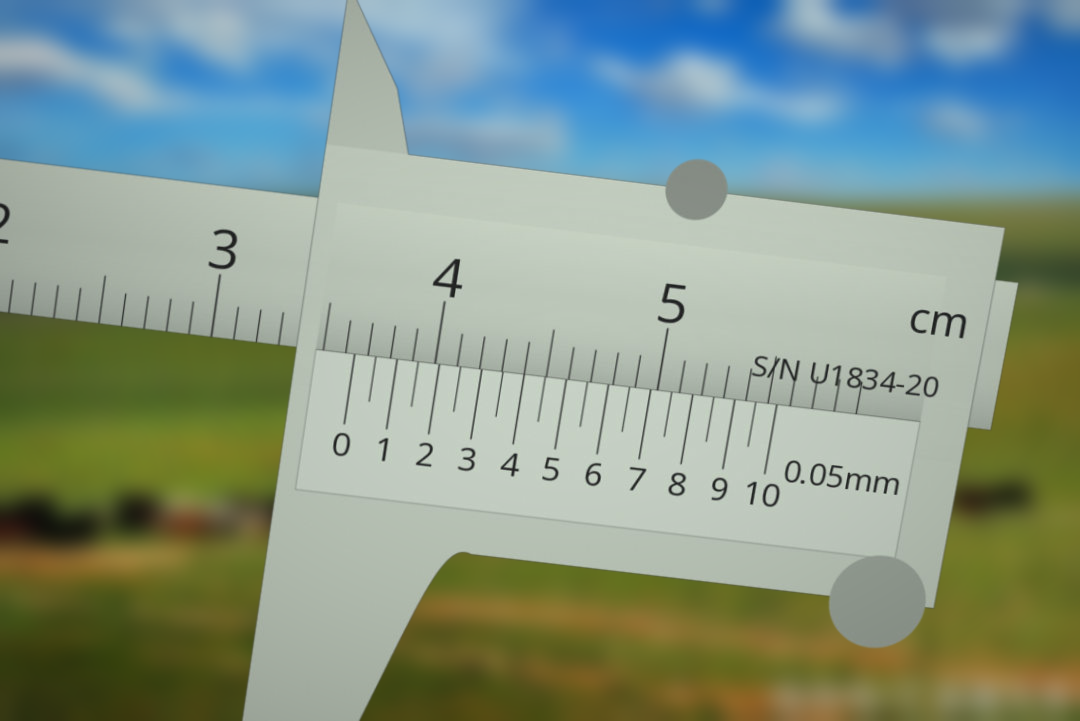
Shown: mm 36.4
